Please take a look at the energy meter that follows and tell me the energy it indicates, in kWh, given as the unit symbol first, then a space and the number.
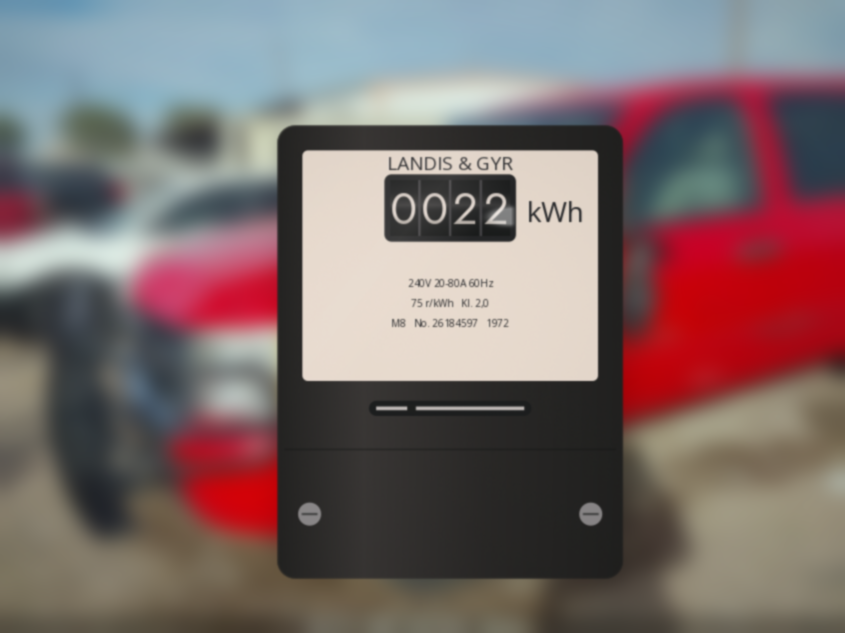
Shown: kWh 22
